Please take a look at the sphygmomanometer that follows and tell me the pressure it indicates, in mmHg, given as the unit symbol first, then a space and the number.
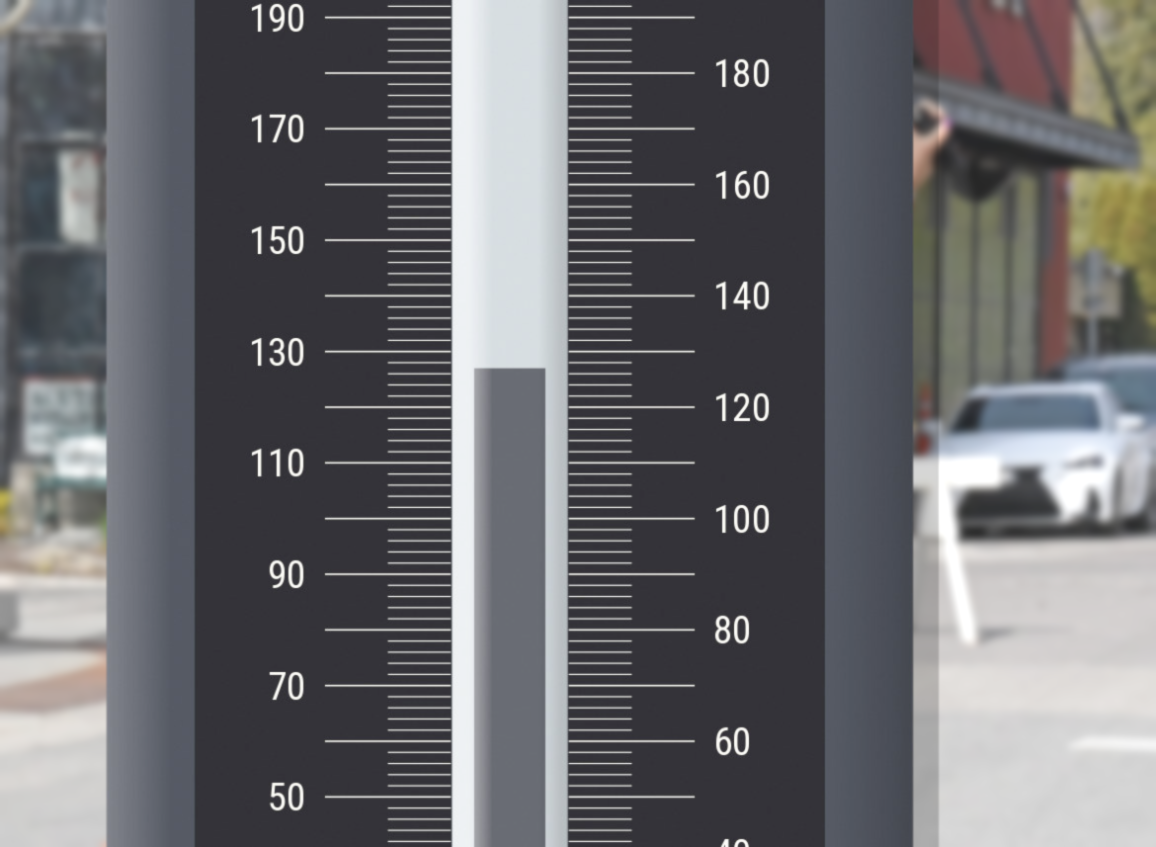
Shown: mmHg 127
